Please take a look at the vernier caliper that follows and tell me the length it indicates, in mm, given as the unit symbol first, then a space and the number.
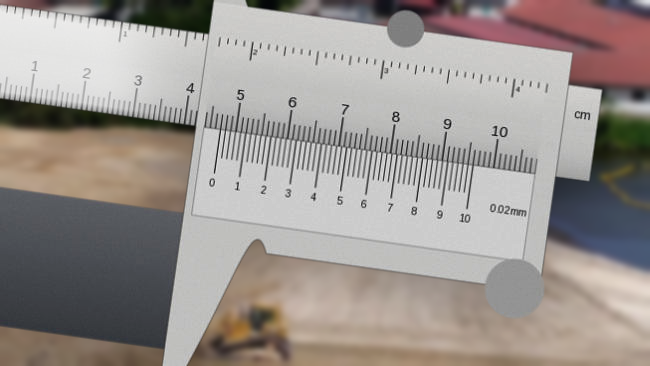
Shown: mm 47.0
